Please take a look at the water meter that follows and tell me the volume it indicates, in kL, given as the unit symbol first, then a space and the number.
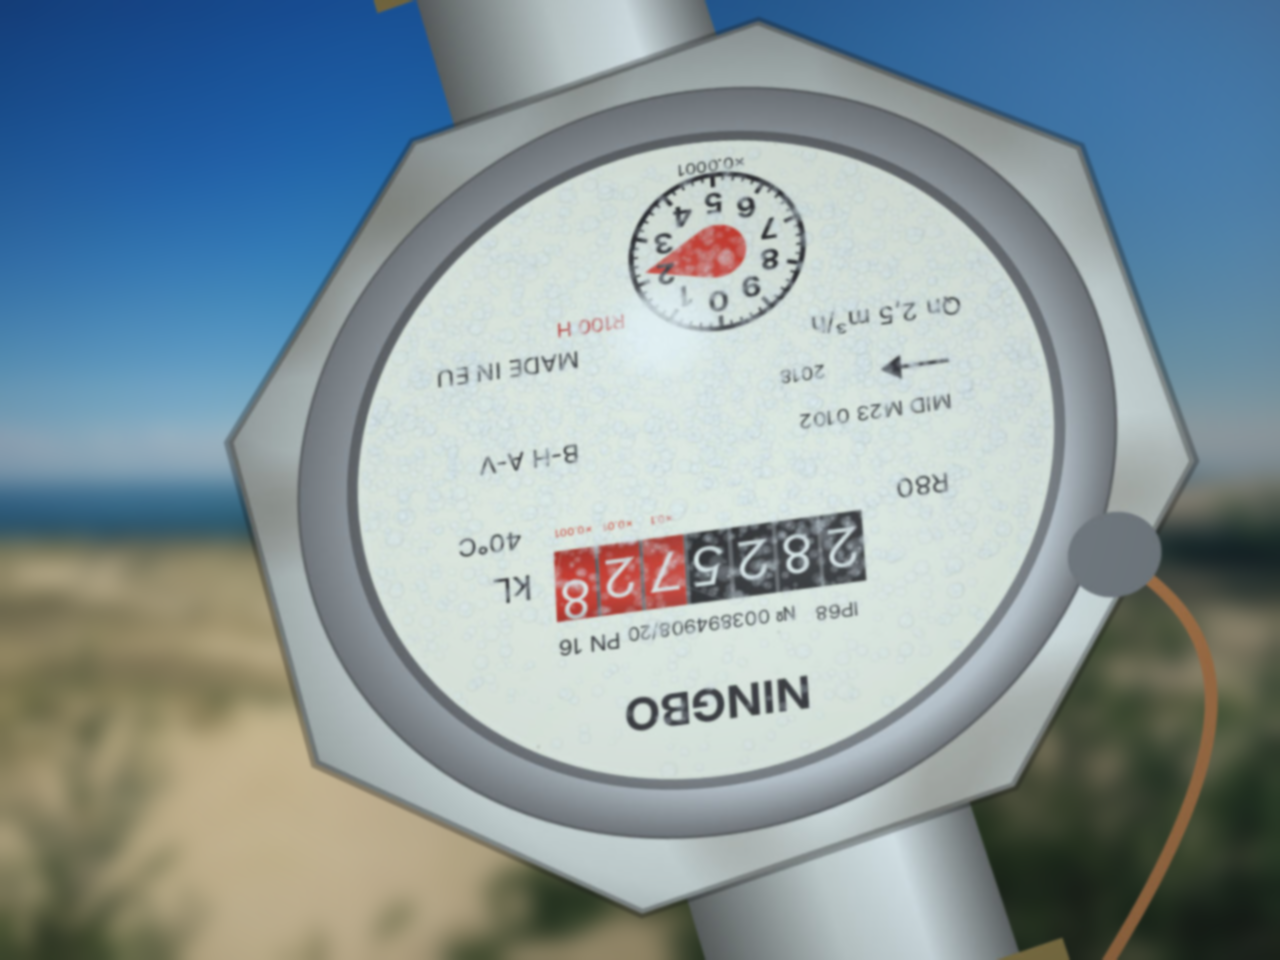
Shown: kL 2825.7282
